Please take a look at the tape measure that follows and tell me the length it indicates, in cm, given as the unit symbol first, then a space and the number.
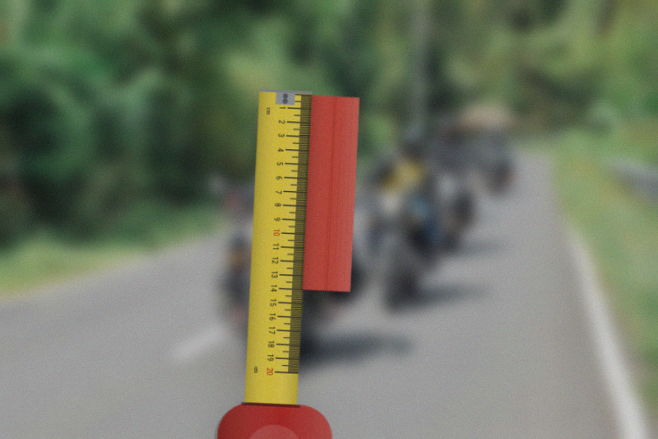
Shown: cm 14
